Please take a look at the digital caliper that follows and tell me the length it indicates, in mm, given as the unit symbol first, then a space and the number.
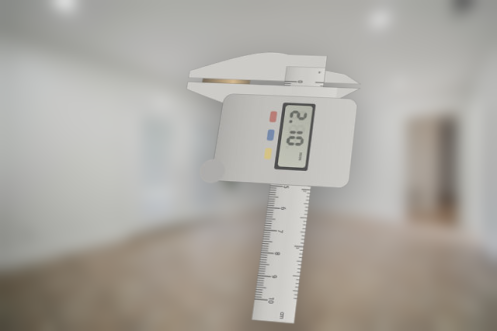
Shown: mm 2.10
